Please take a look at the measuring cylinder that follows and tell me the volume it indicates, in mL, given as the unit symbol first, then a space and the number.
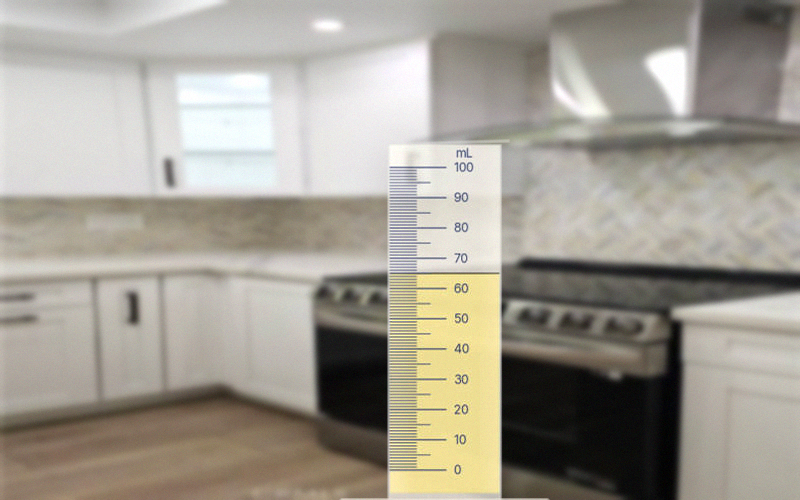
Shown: mL 65
